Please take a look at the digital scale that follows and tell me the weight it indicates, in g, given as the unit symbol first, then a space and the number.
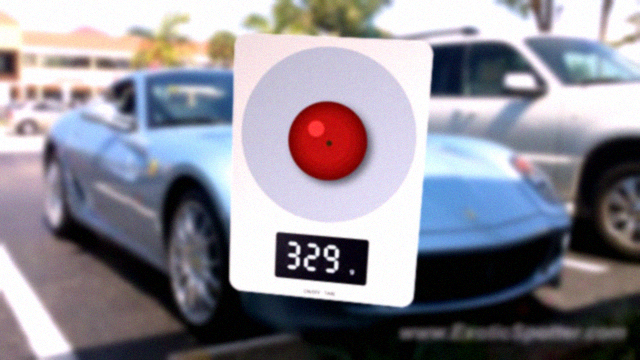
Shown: g 329
